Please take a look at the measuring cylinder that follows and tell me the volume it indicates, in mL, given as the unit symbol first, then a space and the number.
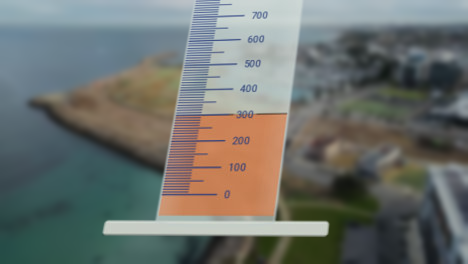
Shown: mL 300
